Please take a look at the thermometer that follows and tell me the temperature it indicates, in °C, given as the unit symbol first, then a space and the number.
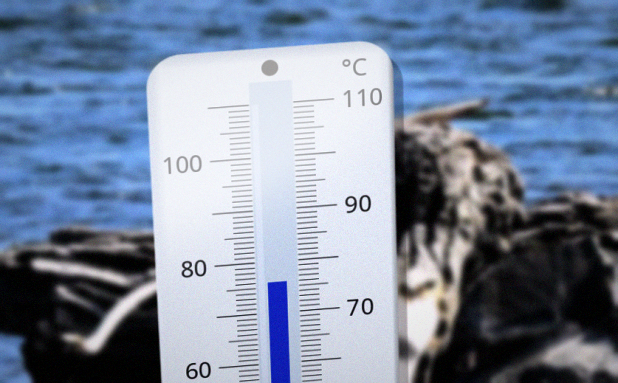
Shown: °C 76
